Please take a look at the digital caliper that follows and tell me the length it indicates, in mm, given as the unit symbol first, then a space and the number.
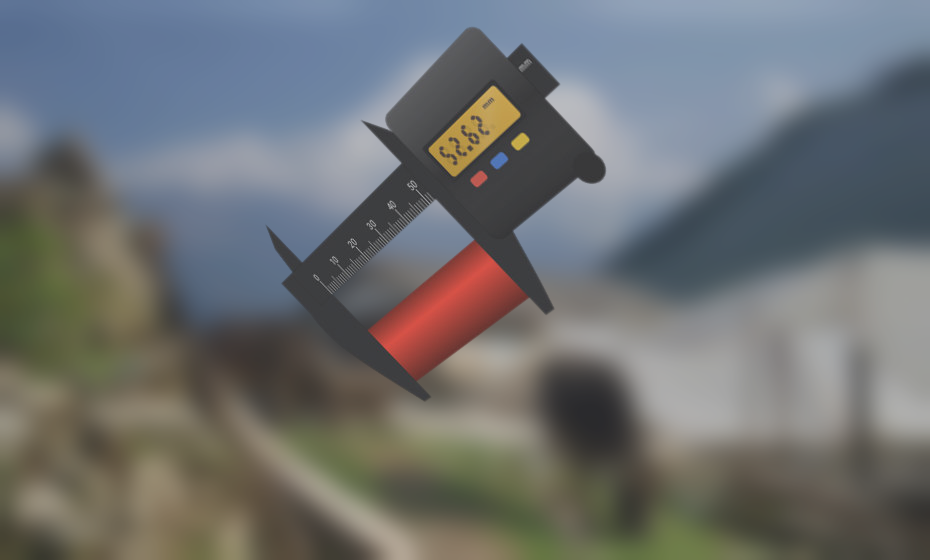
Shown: mm 52.62
